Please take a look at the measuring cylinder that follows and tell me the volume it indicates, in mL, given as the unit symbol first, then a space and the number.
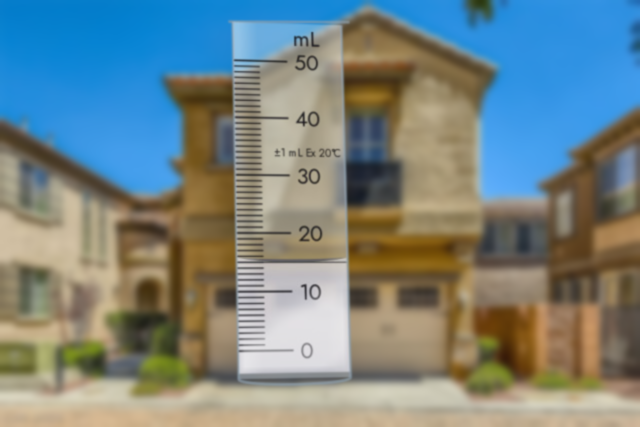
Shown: mL 15
